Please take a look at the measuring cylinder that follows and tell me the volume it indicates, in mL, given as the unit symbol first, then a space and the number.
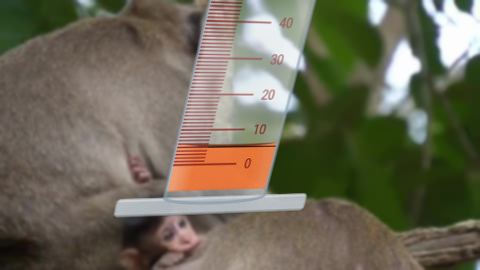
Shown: mL 5
